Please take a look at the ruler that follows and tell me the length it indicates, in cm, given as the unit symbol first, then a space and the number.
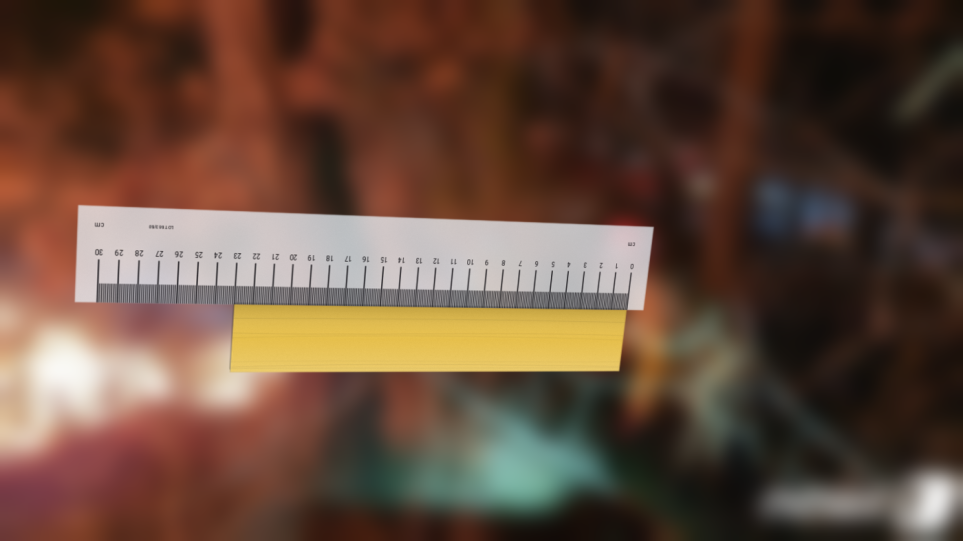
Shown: cm 23
